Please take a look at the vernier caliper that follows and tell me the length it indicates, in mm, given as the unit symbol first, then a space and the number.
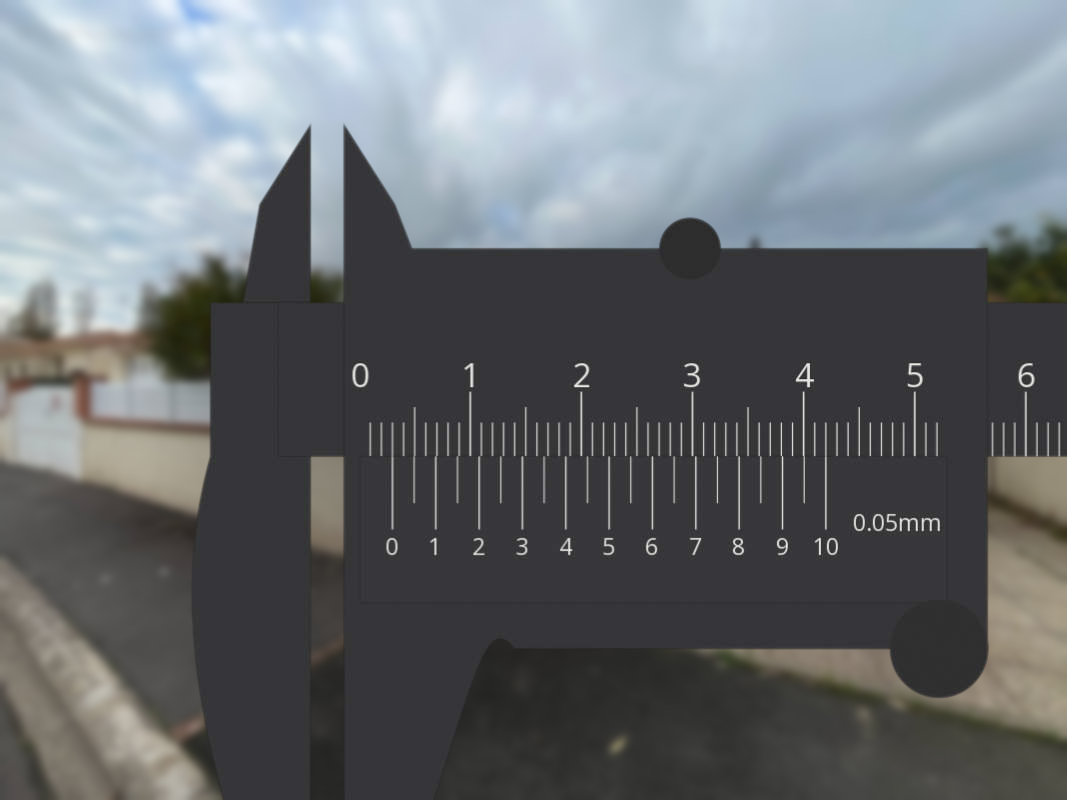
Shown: mm 3.0
